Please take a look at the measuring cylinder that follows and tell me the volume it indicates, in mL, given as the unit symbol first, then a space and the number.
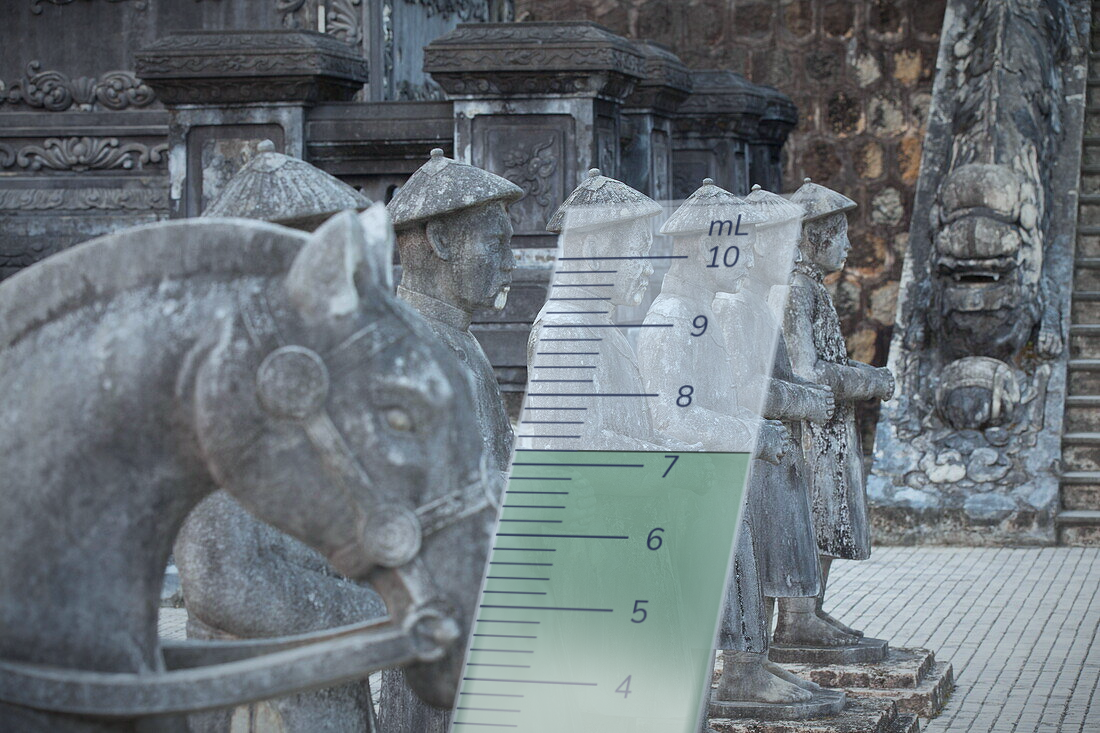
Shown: mL 7.2
